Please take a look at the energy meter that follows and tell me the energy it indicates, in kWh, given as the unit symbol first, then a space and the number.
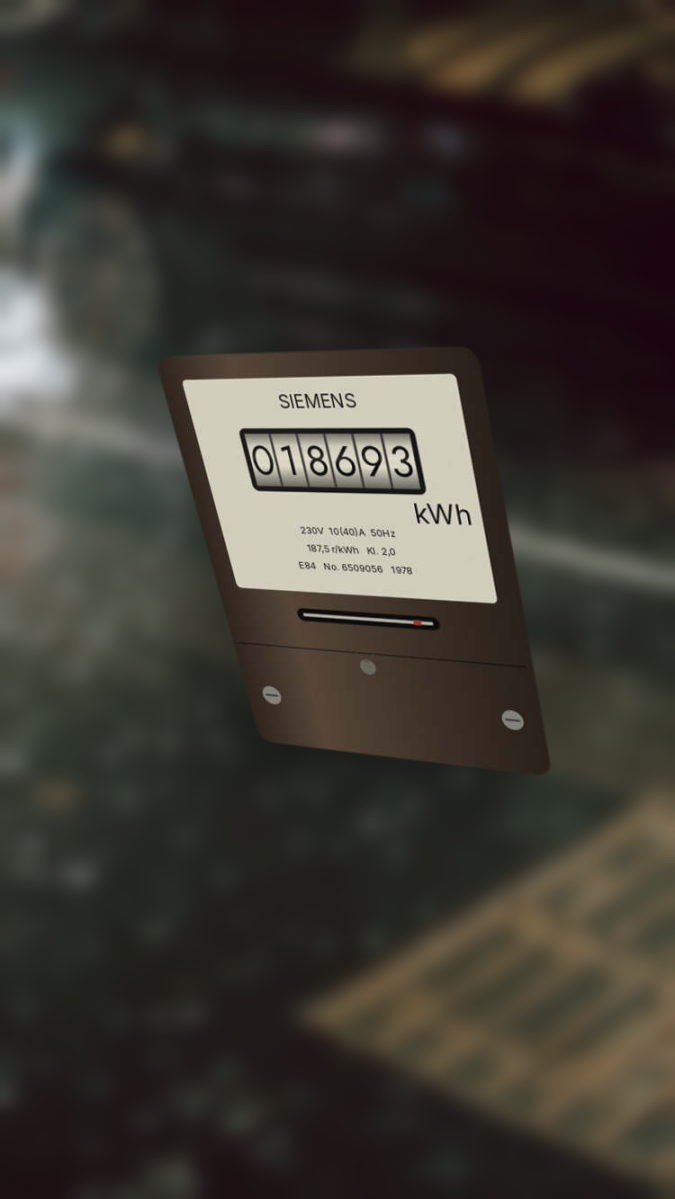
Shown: kWh 18693
